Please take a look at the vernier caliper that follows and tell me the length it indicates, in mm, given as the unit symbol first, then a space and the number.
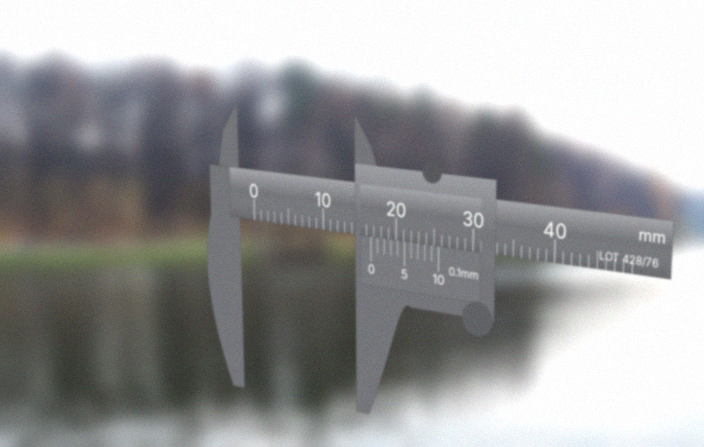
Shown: mm 16.6
